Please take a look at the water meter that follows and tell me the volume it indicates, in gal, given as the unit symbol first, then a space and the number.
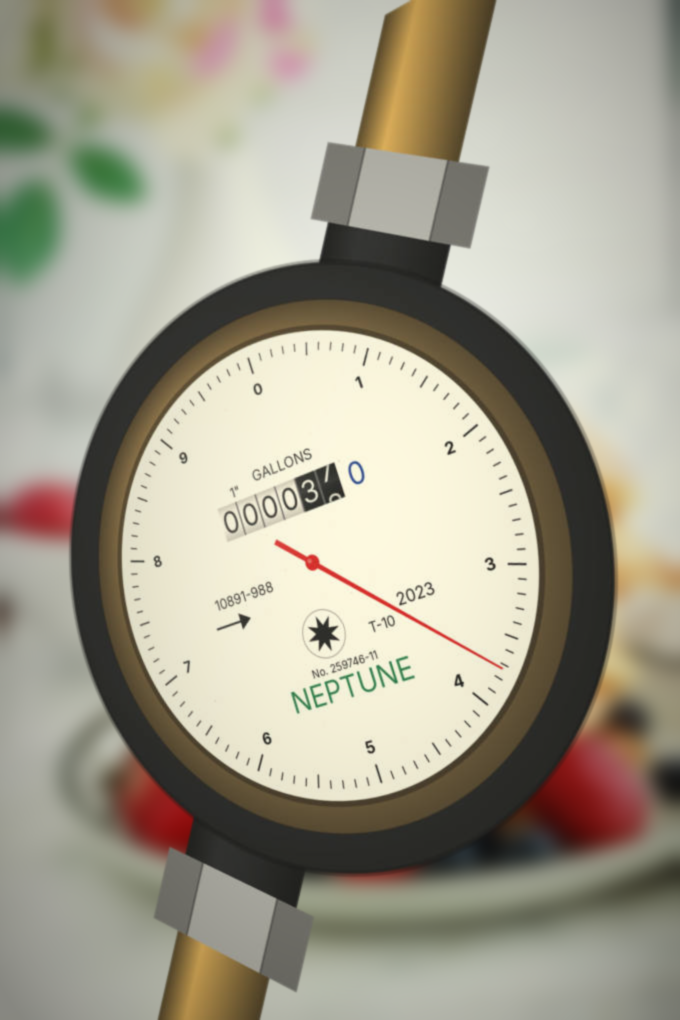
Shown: gal 373.7
